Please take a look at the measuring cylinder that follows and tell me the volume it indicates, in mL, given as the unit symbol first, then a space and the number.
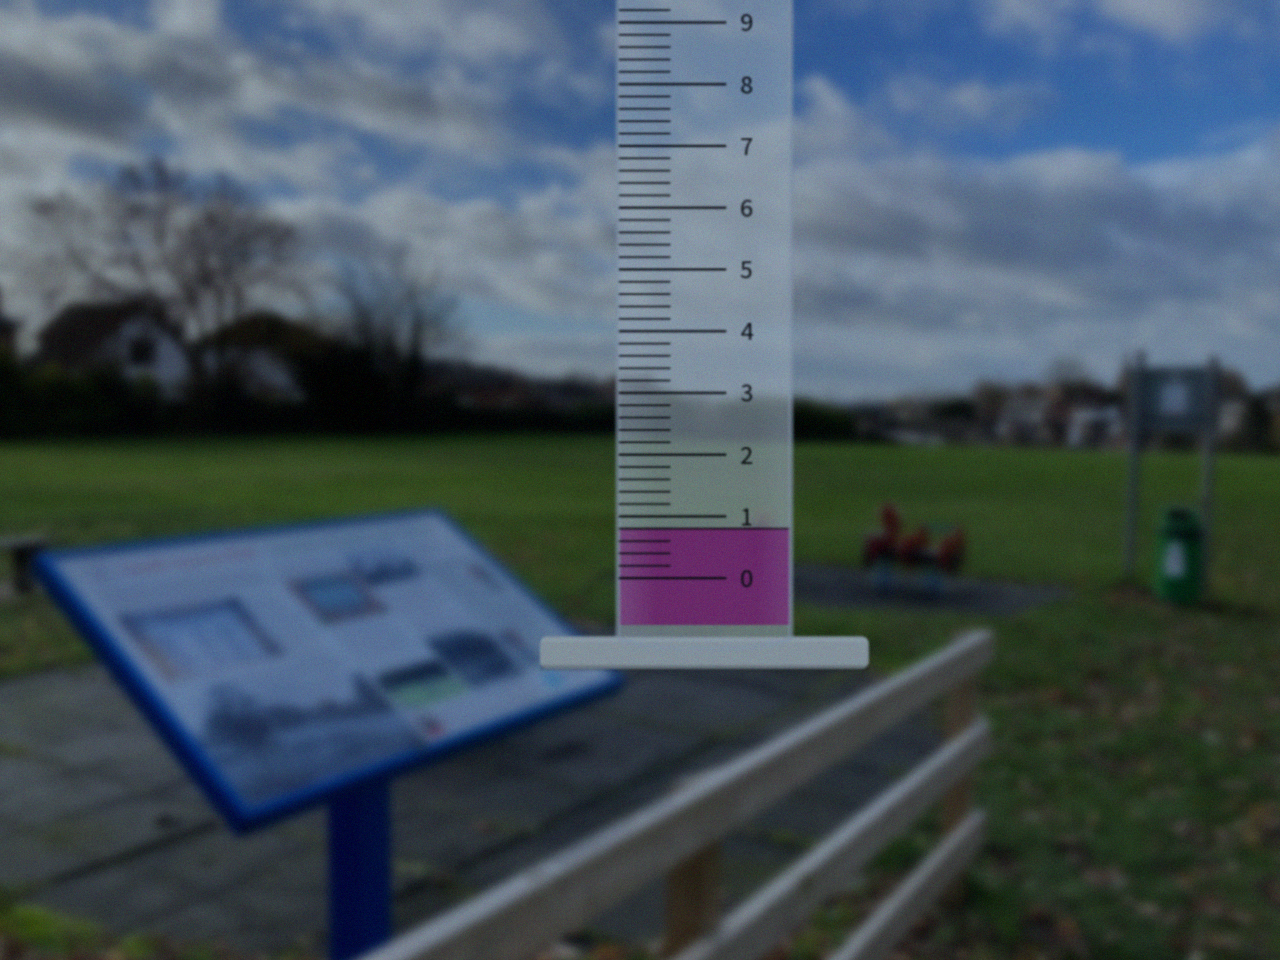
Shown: mL 0.8
